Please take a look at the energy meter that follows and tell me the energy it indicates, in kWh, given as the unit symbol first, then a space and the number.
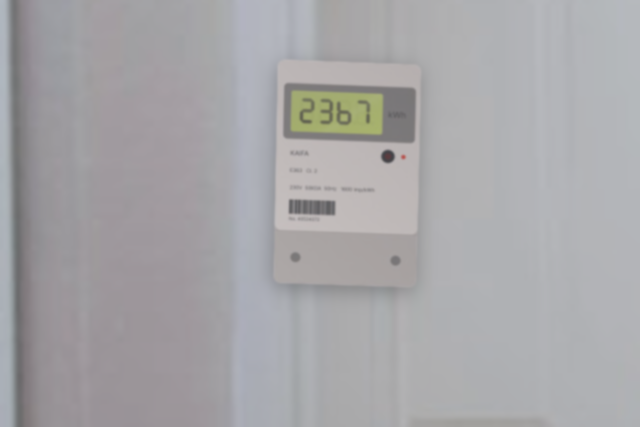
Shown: kWh 2367
